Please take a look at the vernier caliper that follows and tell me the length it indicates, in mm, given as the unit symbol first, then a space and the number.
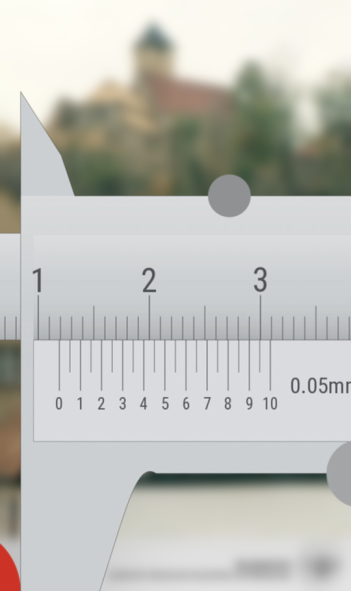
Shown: mm 11.9
